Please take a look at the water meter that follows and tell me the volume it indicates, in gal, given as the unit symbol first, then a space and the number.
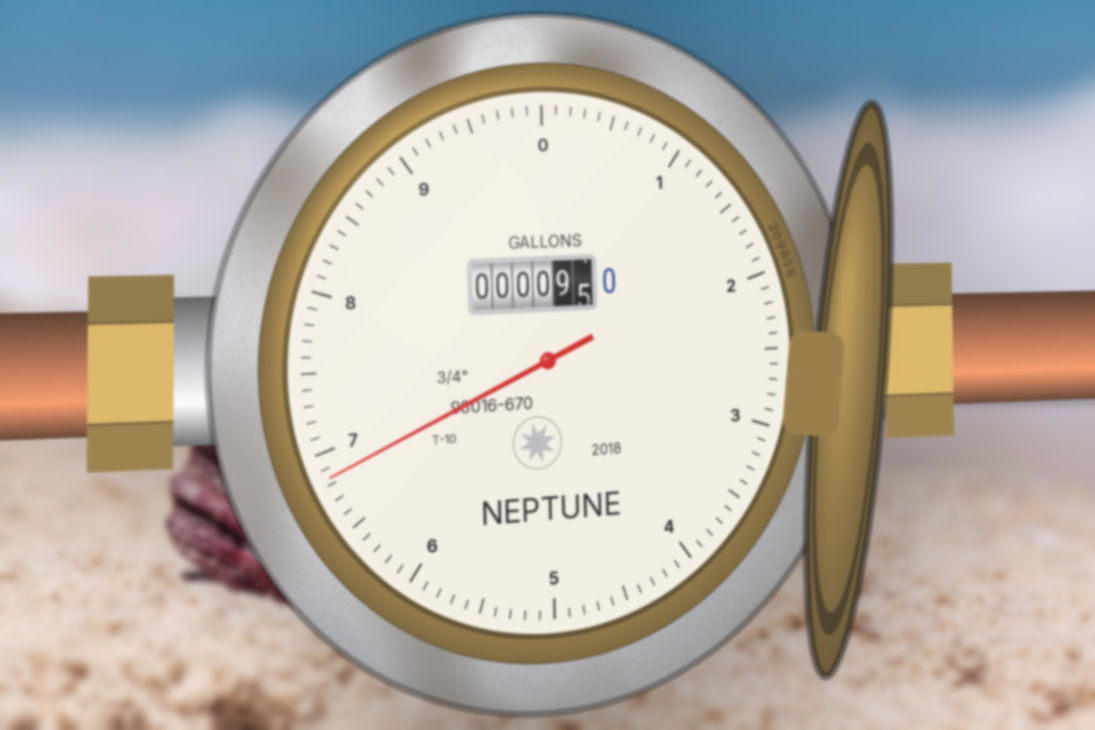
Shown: gal 946.8
